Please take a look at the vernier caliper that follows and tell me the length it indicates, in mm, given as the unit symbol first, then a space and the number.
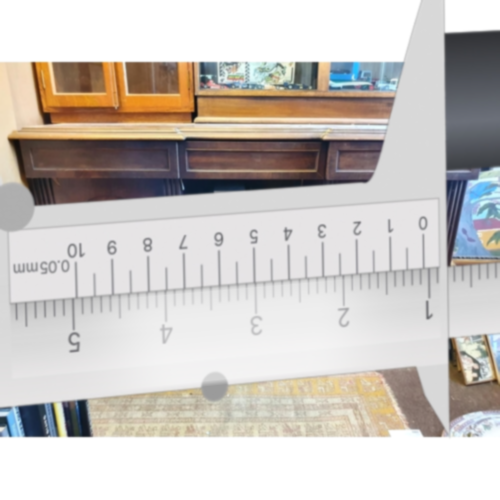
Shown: mm 10.6
